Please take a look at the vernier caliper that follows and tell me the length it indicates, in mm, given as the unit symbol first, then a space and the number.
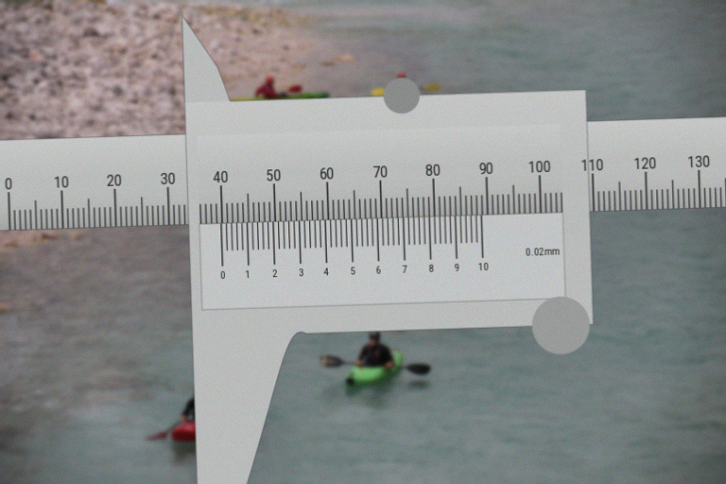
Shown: mm 39.8
